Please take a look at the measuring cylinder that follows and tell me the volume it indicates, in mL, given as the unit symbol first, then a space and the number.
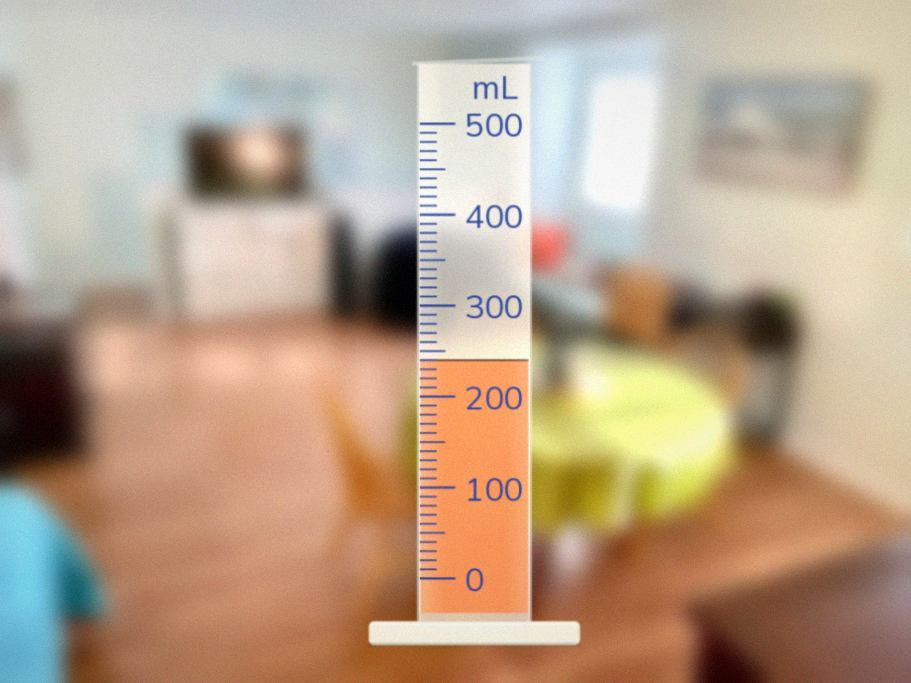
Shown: mL 240
